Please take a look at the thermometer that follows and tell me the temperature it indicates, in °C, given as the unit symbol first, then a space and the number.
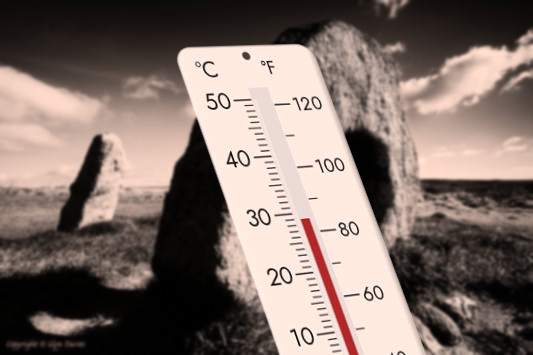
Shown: °C 29
